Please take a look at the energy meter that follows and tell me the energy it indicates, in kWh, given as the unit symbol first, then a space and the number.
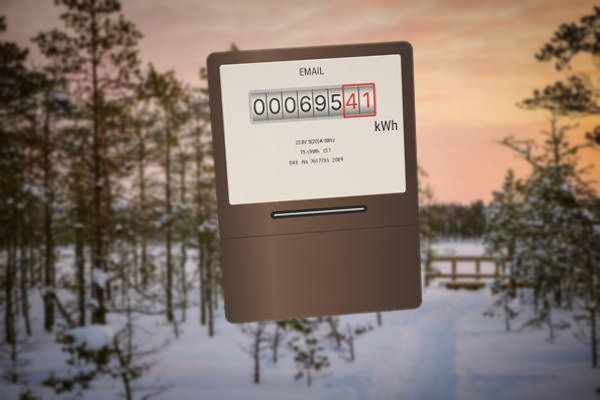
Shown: kWh 695.41
